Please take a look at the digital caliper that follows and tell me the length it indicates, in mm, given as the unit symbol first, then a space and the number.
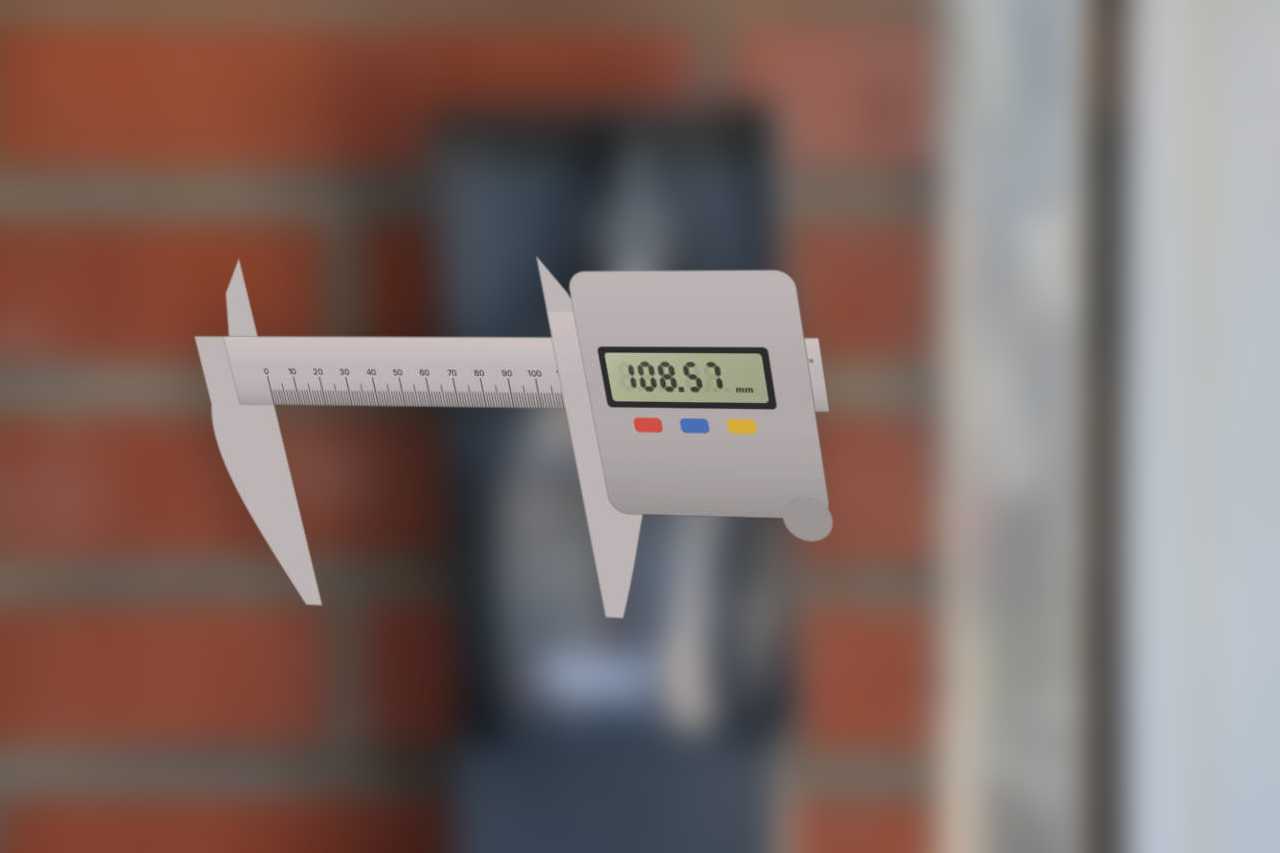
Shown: mm 108.57
